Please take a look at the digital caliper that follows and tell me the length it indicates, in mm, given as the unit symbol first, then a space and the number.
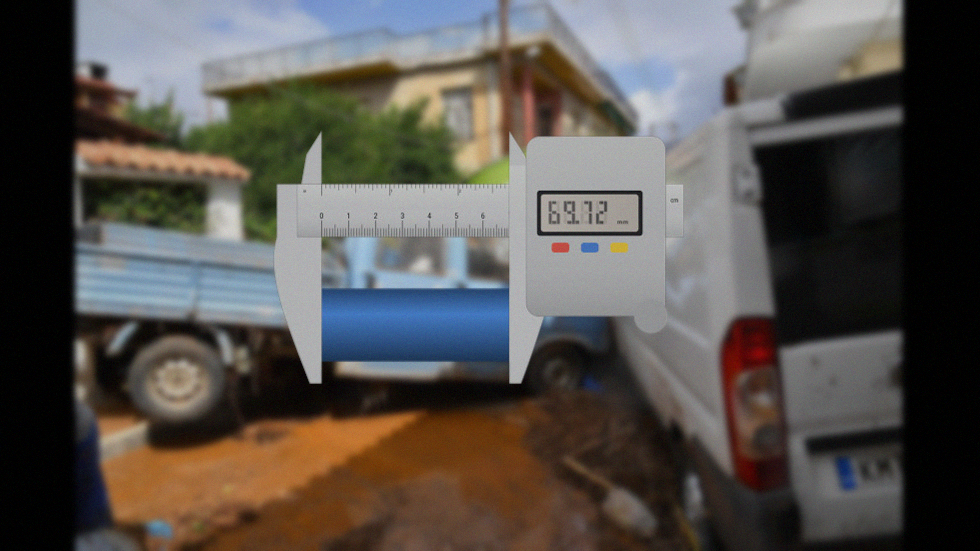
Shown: mm 69.72
